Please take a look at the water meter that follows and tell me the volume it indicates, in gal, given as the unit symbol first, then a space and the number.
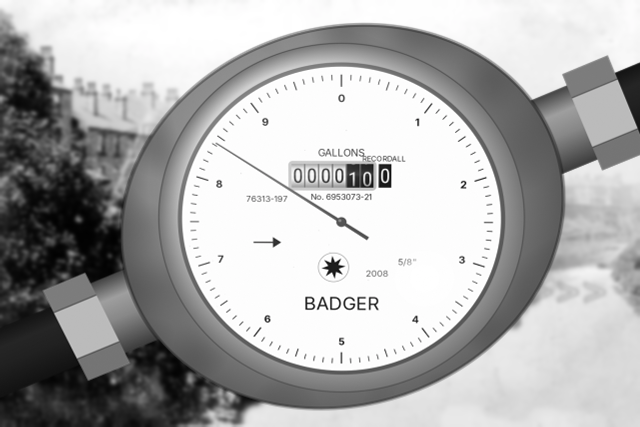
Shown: gal 98.4
